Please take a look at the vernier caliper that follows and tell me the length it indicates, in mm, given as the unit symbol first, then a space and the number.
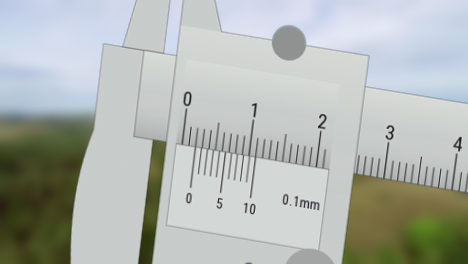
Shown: mm 2.0
